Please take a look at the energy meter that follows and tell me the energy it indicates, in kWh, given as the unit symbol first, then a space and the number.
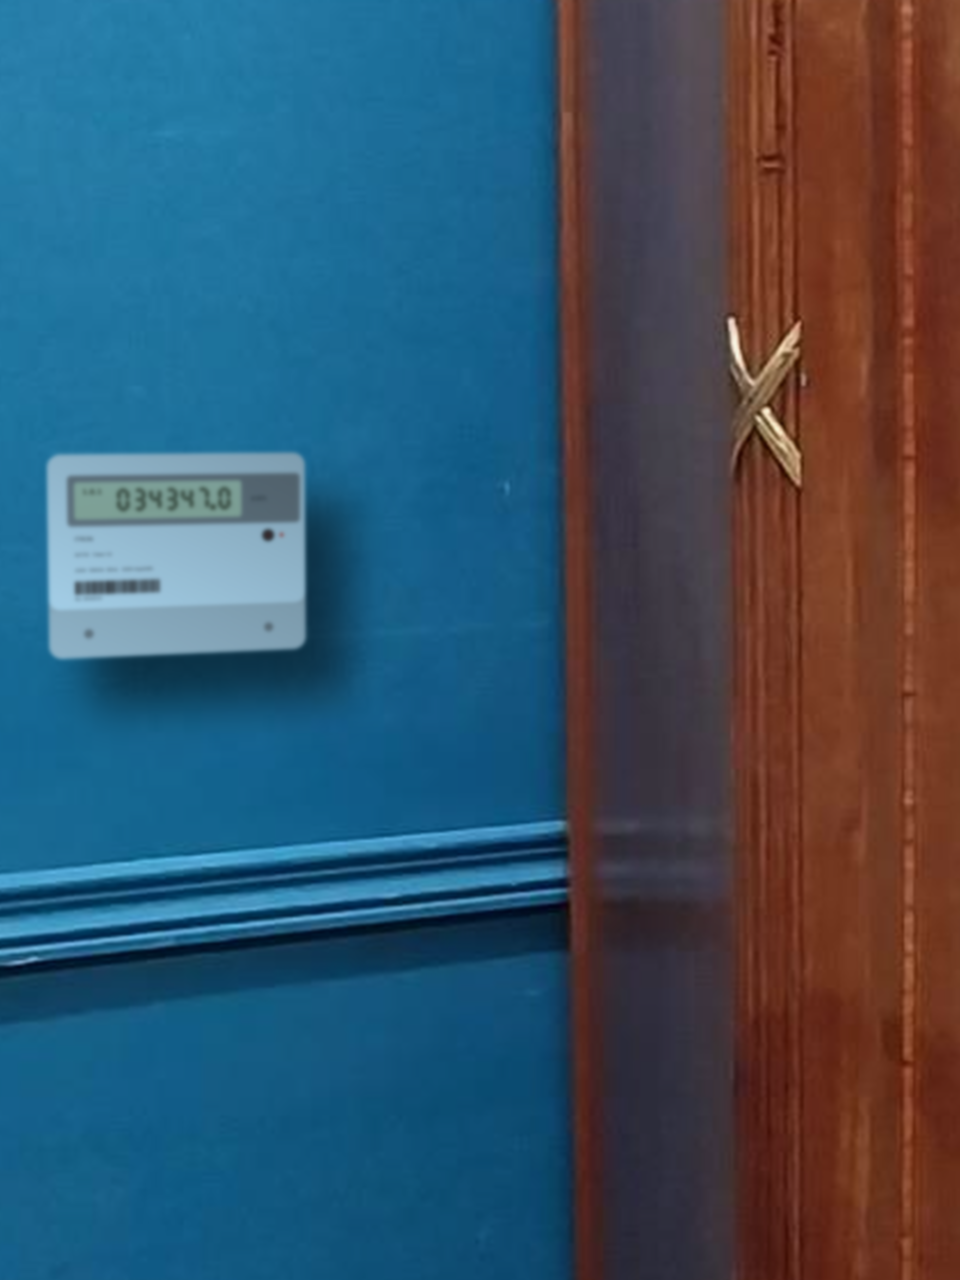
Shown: kWh 34347.0
